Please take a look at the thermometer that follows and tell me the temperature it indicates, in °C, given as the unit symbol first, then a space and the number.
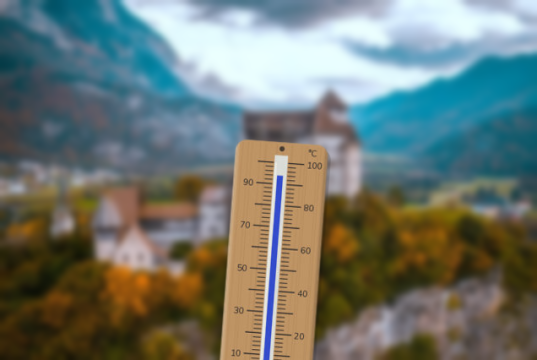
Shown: °C 94
